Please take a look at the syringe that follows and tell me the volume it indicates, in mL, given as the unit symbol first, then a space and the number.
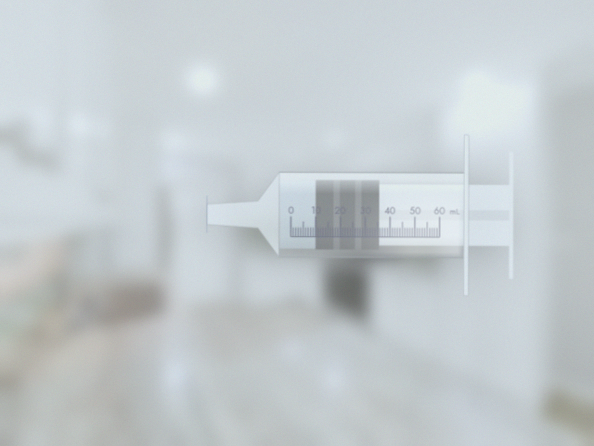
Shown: mL 10
